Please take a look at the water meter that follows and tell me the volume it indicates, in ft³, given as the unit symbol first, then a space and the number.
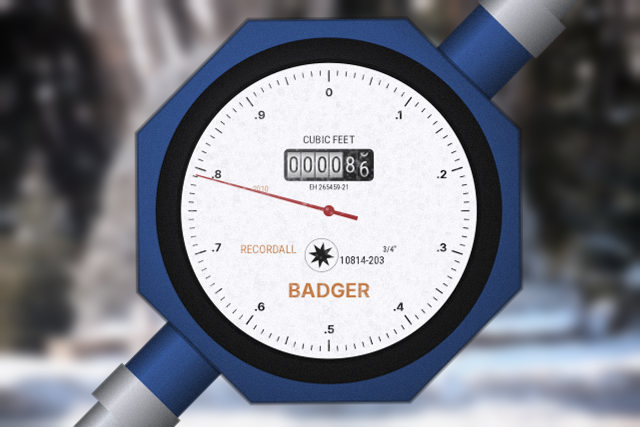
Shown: ft³ 85.79
